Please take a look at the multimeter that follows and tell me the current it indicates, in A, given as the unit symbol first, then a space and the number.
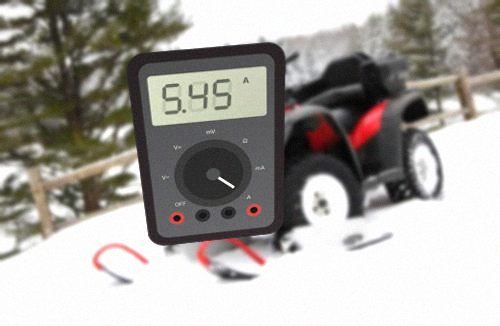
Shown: A 5.45
